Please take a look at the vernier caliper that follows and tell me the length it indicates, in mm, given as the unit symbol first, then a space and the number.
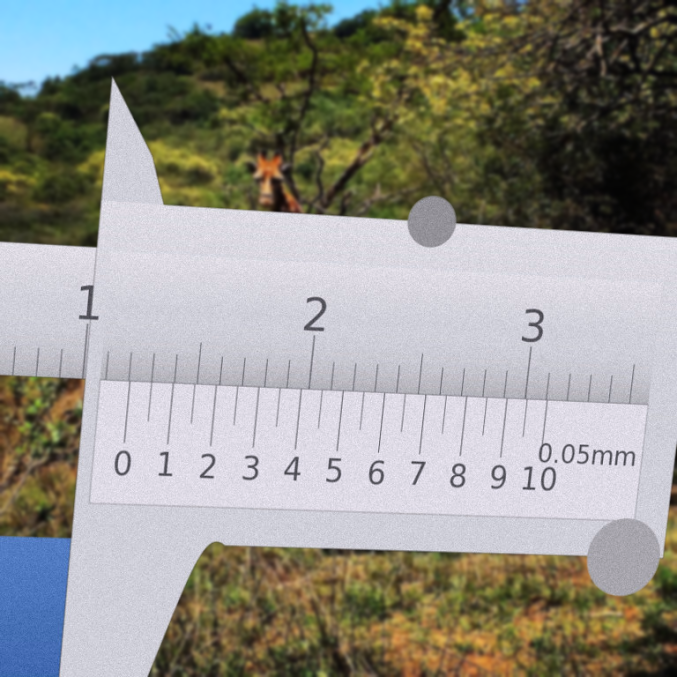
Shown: mm 12.05
